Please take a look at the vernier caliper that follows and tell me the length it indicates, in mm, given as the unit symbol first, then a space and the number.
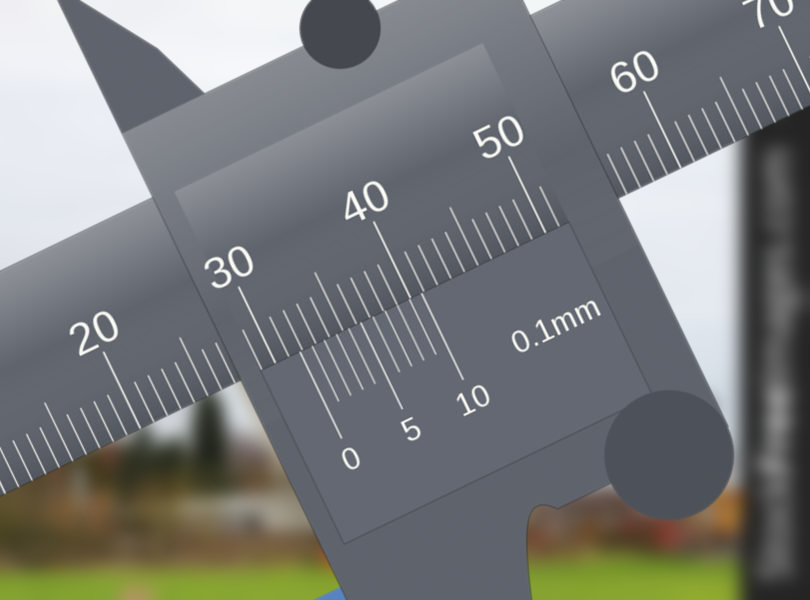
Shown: mm 31.8
